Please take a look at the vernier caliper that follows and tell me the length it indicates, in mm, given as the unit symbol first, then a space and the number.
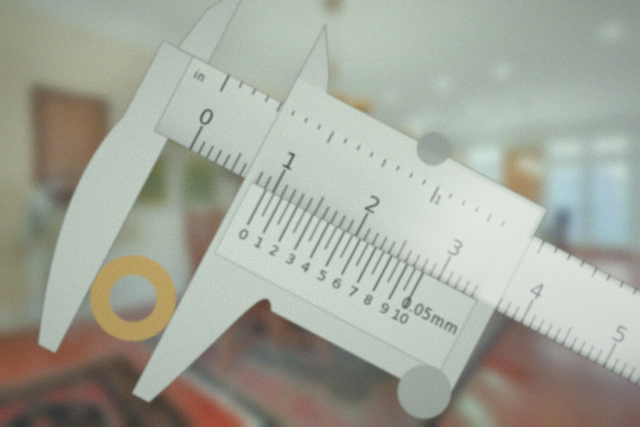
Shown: mm 9.2
